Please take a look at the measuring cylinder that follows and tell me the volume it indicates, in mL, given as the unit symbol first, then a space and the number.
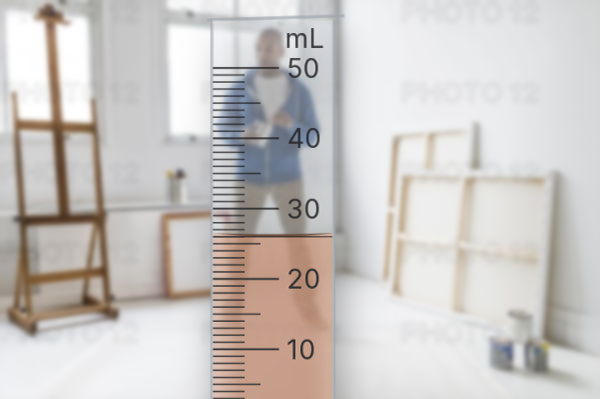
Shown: mL 26
